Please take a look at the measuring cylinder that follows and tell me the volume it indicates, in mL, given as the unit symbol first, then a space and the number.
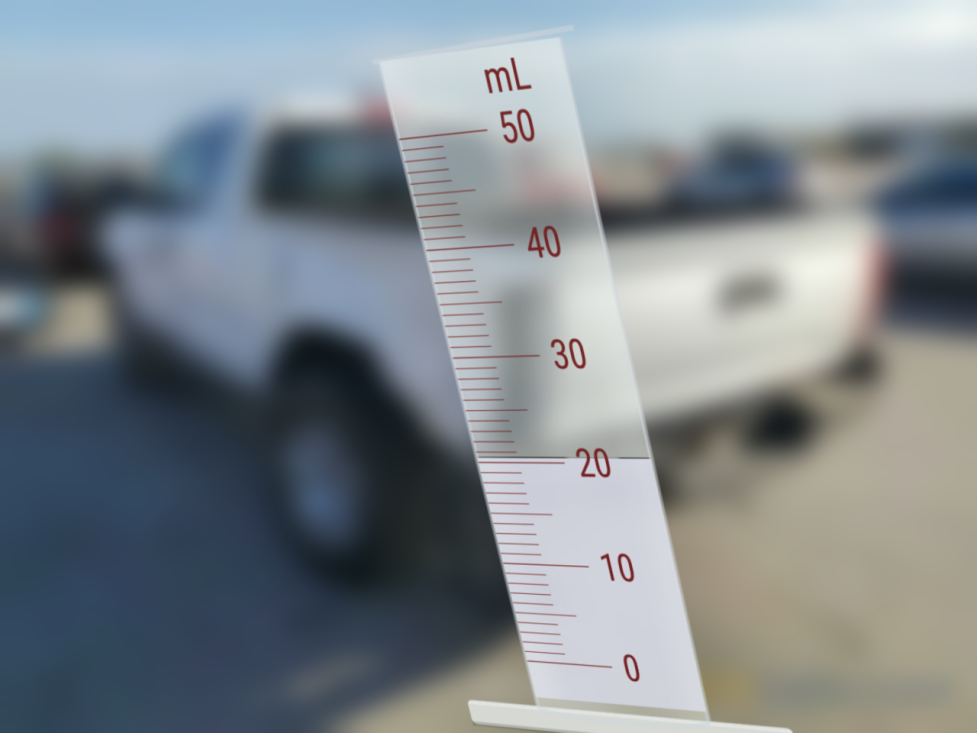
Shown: mL 20.5
